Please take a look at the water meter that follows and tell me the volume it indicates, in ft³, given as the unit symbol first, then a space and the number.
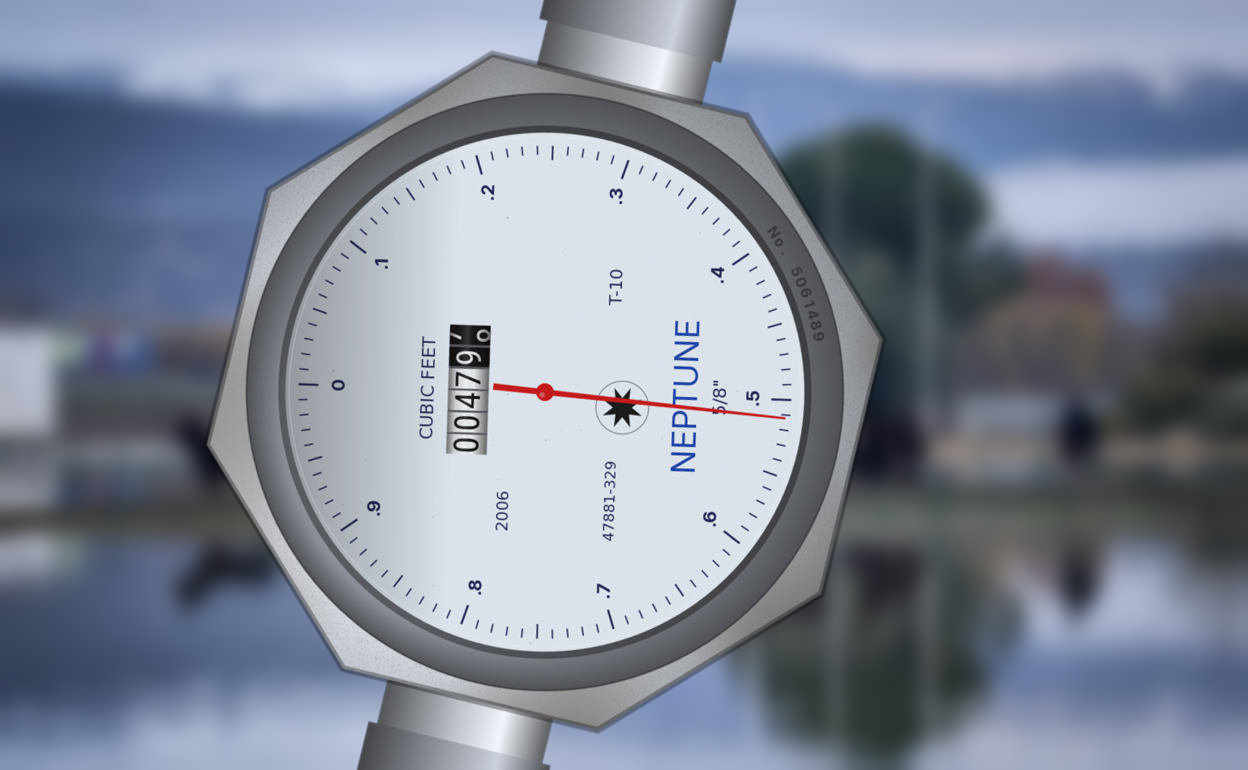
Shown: ft³ 4797.51
